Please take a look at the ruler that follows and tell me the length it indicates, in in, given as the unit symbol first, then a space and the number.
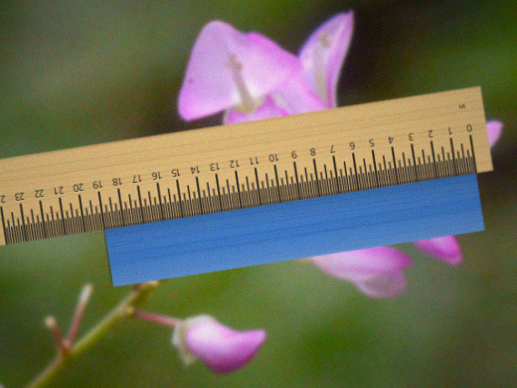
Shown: in 19
